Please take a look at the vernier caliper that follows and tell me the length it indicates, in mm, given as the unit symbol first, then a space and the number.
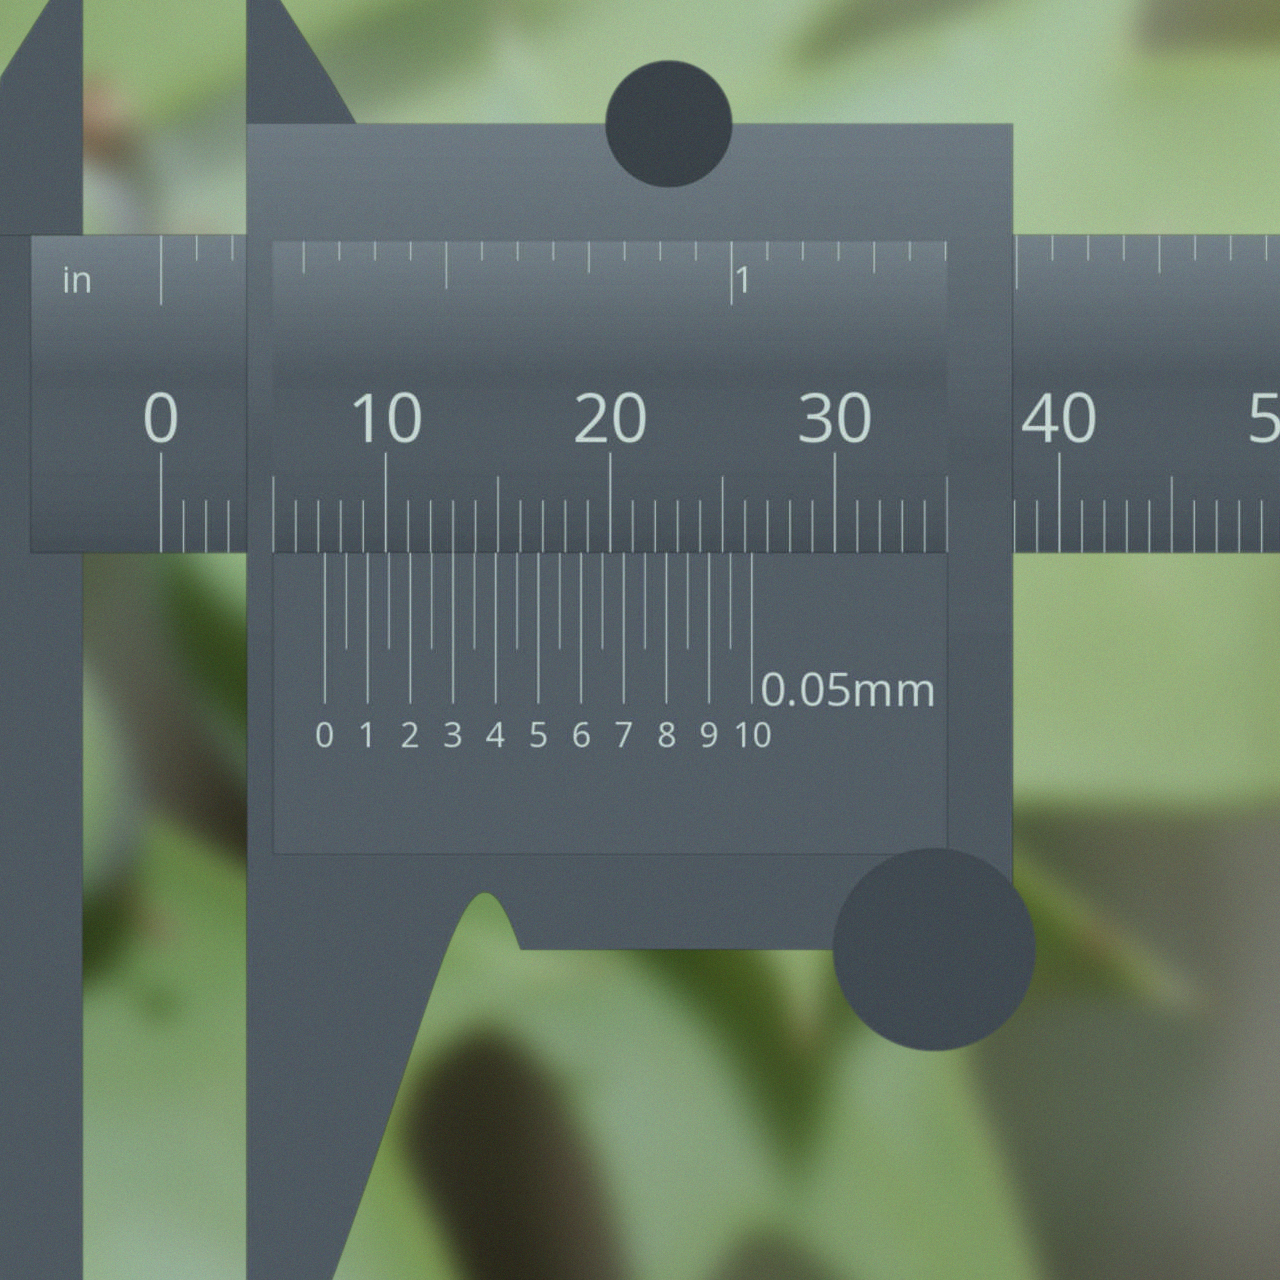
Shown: mm 7.3
